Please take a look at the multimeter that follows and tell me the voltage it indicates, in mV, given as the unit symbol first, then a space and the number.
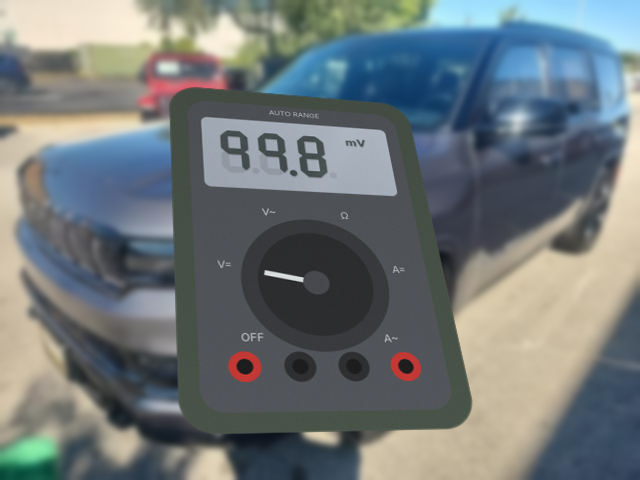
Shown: mV 99.8
